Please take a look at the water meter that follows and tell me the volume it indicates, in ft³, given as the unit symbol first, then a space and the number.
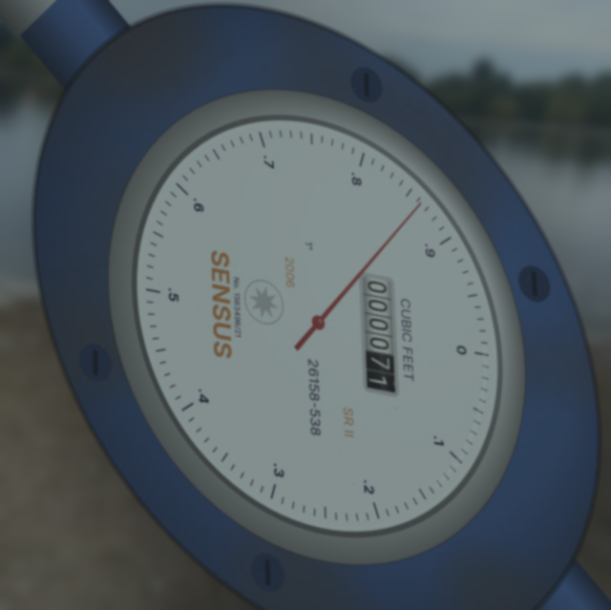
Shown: ft³ 70.86
